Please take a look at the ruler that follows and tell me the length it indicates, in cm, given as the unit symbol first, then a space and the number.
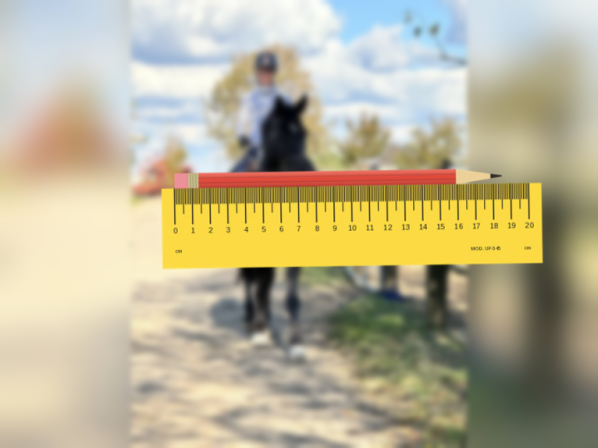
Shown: cm 18.5
